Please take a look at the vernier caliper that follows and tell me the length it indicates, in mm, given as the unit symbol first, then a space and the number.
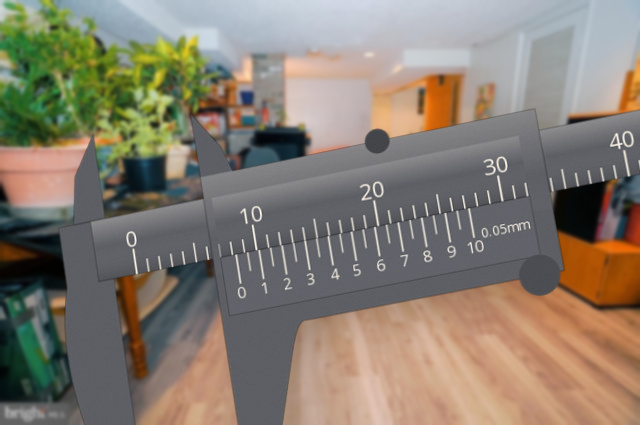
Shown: mm 8.3
